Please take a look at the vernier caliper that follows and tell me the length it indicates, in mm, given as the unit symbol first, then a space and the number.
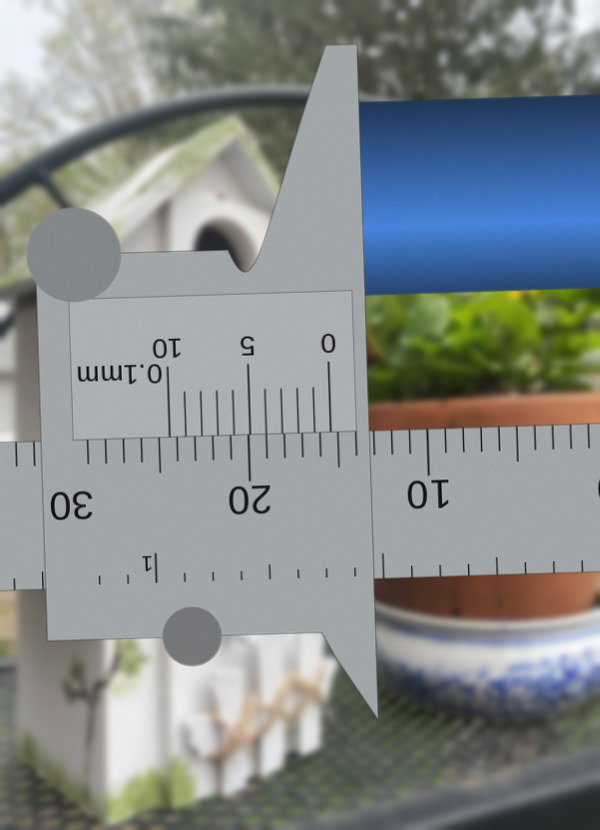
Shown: mm 15.4
